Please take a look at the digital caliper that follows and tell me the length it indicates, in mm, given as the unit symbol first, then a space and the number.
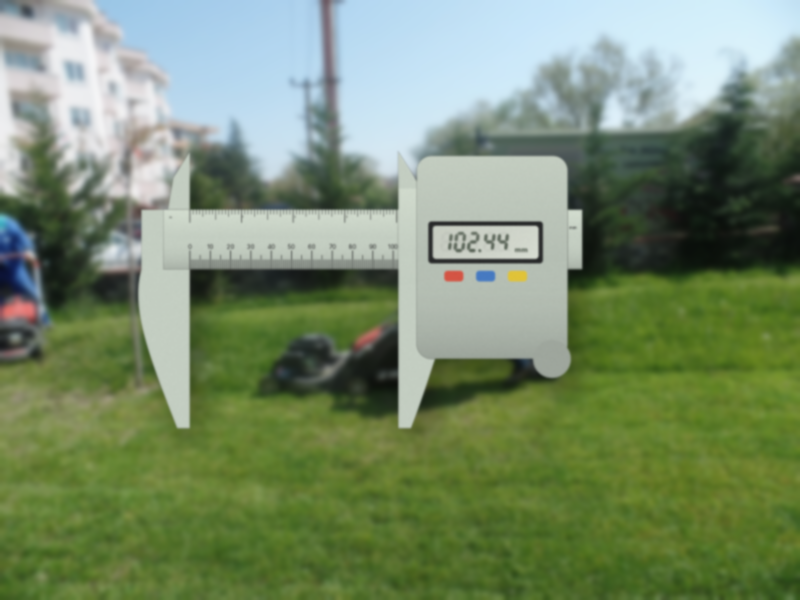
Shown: mm 102.44
